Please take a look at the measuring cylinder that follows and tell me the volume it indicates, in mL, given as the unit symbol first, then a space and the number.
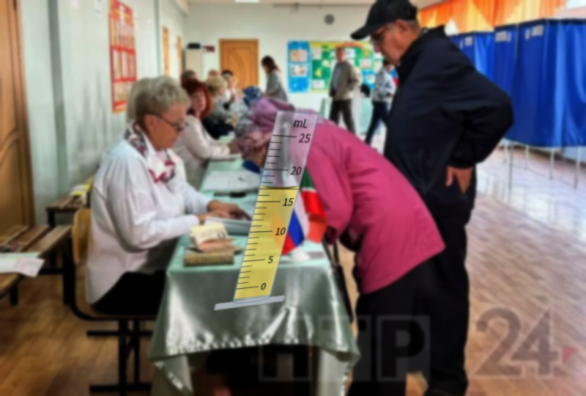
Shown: mL 17
